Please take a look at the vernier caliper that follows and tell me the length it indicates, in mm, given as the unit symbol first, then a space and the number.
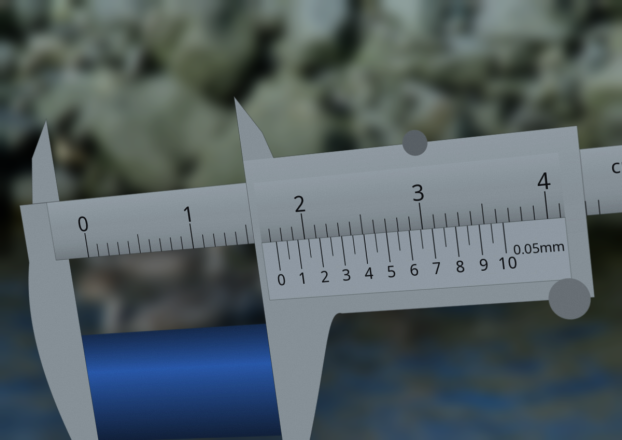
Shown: mm 17.5
